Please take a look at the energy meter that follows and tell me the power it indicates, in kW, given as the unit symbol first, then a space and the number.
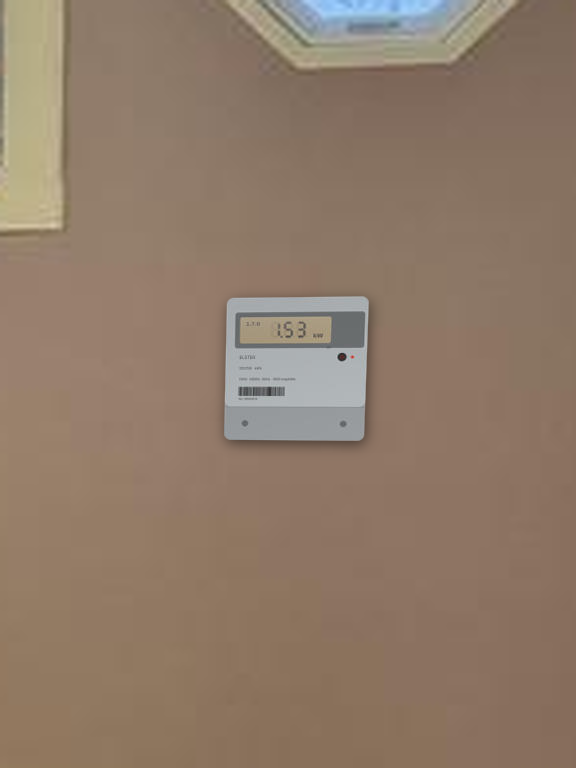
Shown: kW 1.53
